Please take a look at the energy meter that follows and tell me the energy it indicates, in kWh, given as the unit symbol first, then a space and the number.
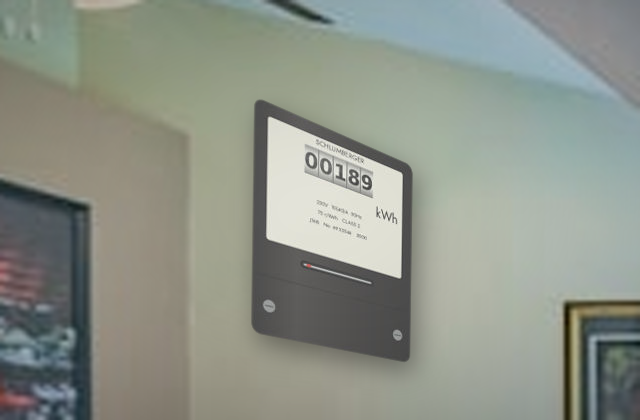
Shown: kWh 189
